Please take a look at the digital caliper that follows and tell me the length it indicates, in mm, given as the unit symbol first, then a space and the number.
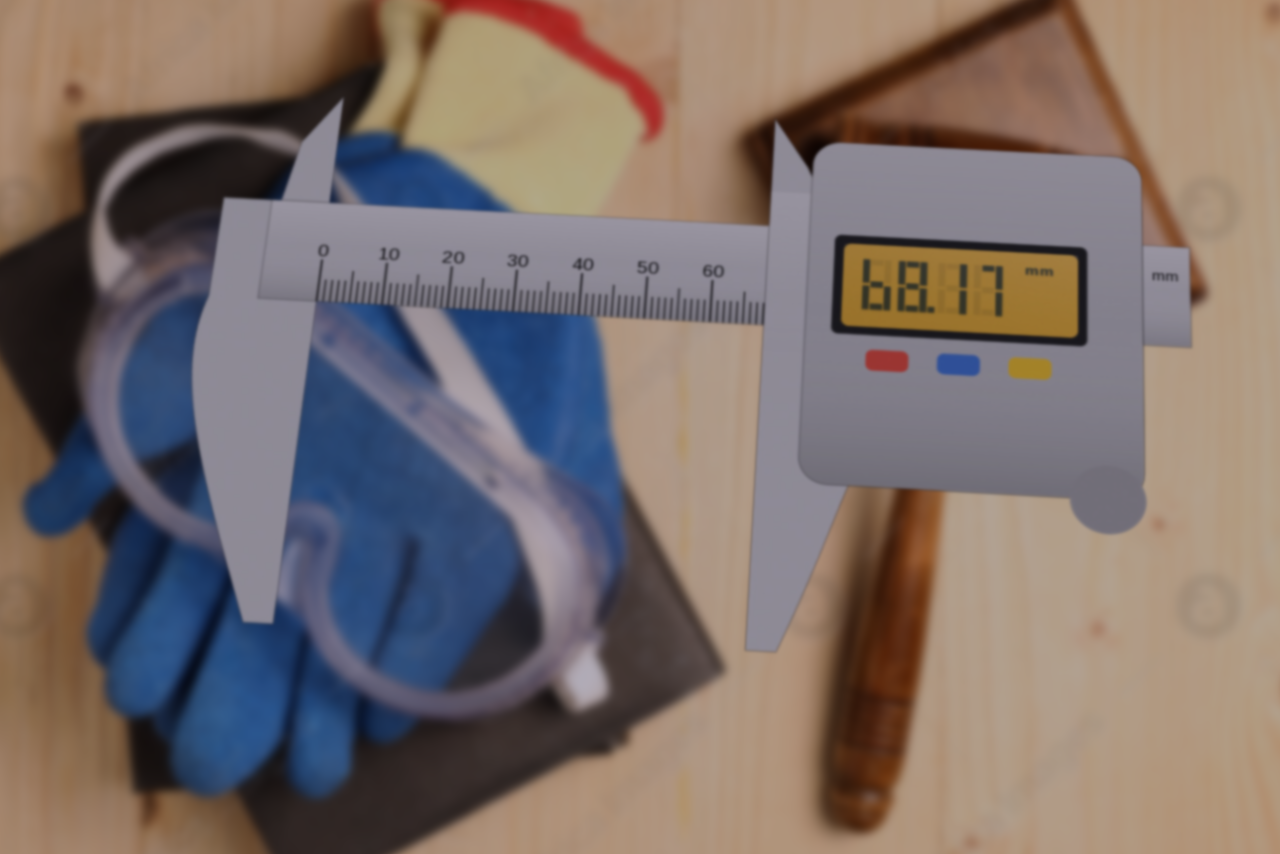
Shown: mm 68.17
